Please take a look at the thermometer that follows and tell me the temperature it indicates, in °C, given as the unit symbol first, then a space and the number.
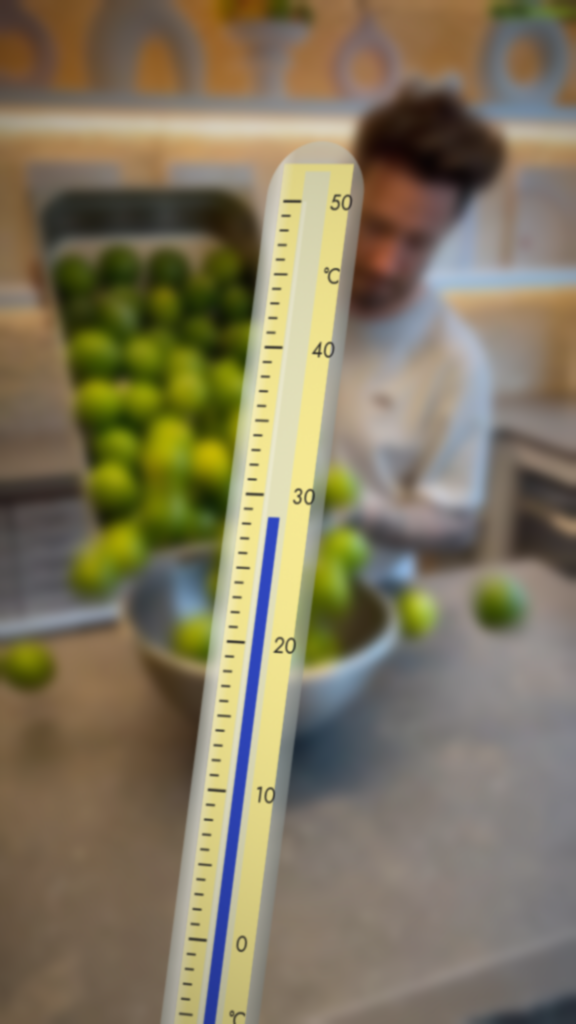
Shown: °C 28.5
